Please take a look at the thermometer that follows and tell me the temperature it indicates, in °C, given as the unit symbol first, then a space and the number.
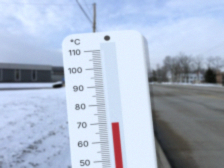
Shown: °C 70
